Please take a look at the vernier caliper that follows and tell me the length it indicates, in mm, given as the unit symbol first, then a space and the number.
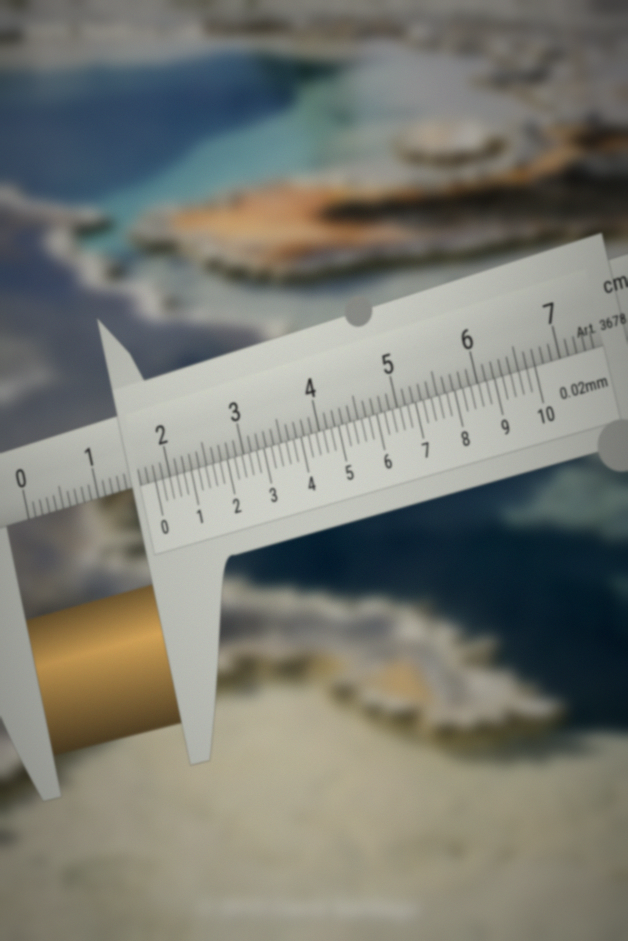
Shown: mm 18.0
